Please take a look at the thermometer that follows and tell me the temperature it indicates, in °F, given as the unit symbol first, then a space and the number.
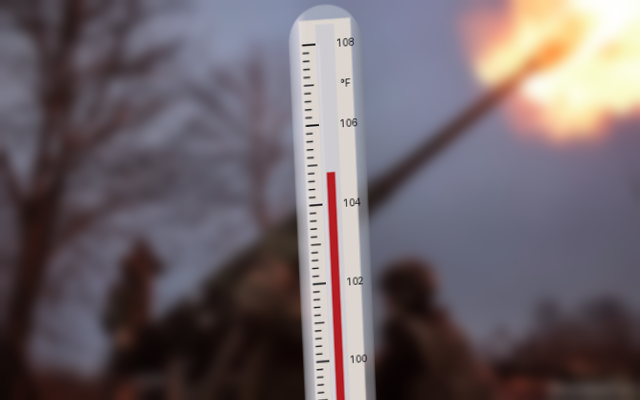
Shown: °F 104.8
